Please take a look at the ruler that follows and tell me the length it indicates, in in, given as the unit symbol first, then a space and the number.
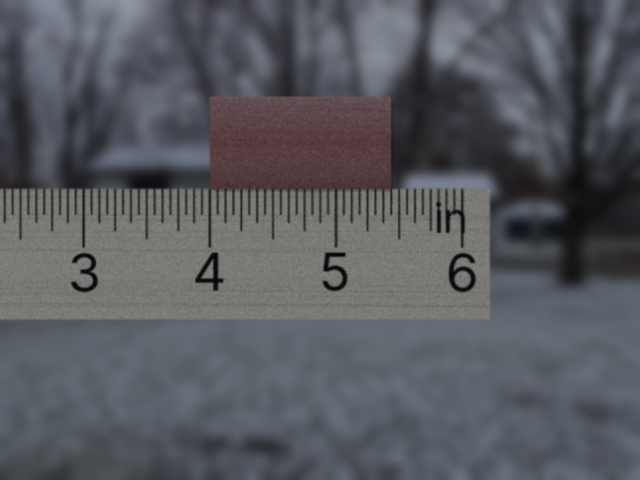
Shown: in 1.4375
